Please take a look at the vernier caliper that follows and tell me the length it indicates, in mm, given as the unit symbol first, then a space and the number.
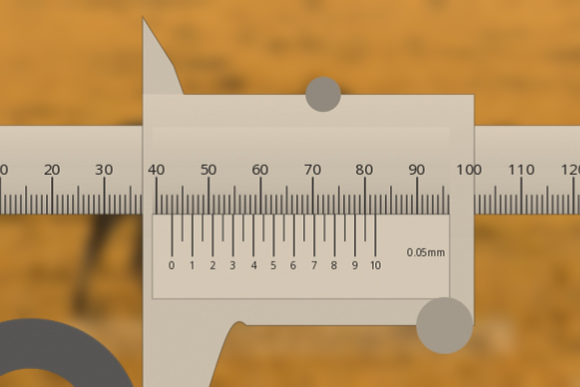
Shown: mm 43.0
